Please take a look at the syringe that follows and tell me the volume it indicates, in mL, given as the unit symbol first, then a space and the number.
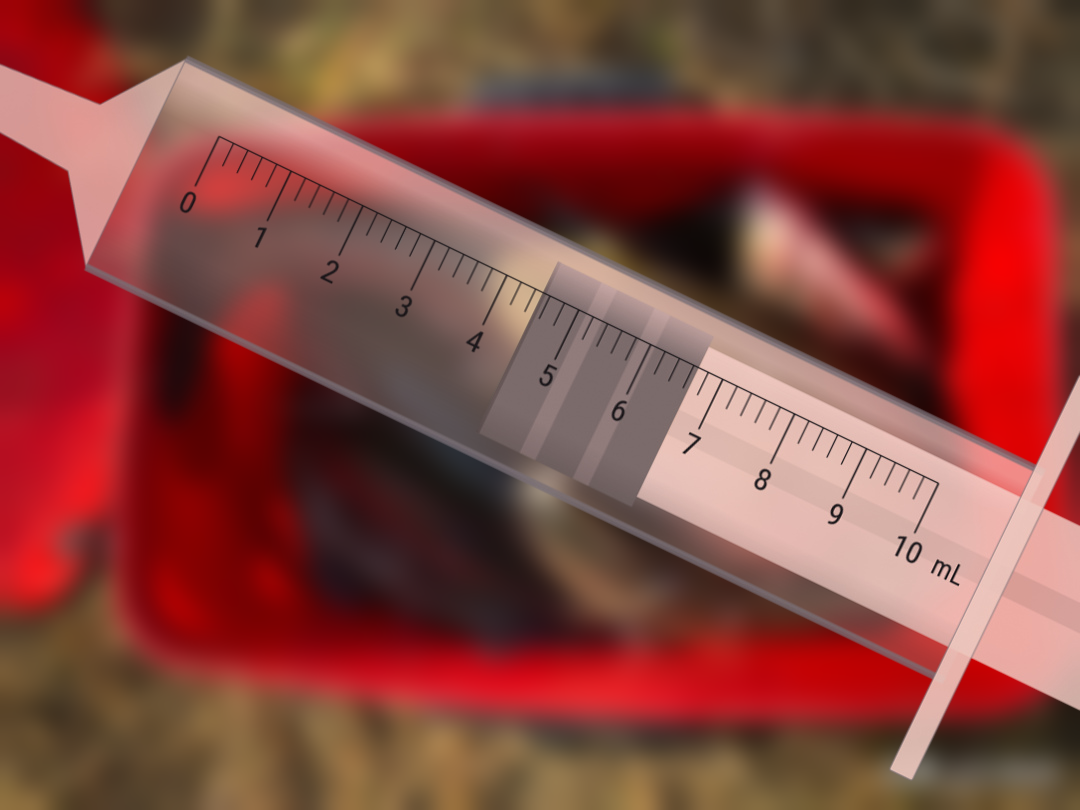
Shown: mL 4.5
